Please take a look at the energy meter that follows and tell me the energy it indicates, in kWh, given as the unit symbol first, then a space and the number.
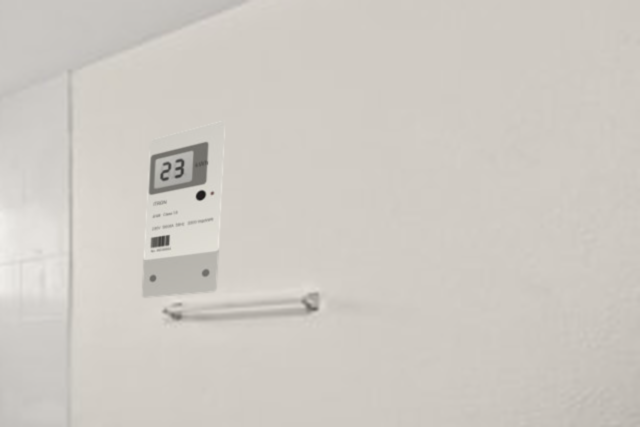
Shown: kWh 23
